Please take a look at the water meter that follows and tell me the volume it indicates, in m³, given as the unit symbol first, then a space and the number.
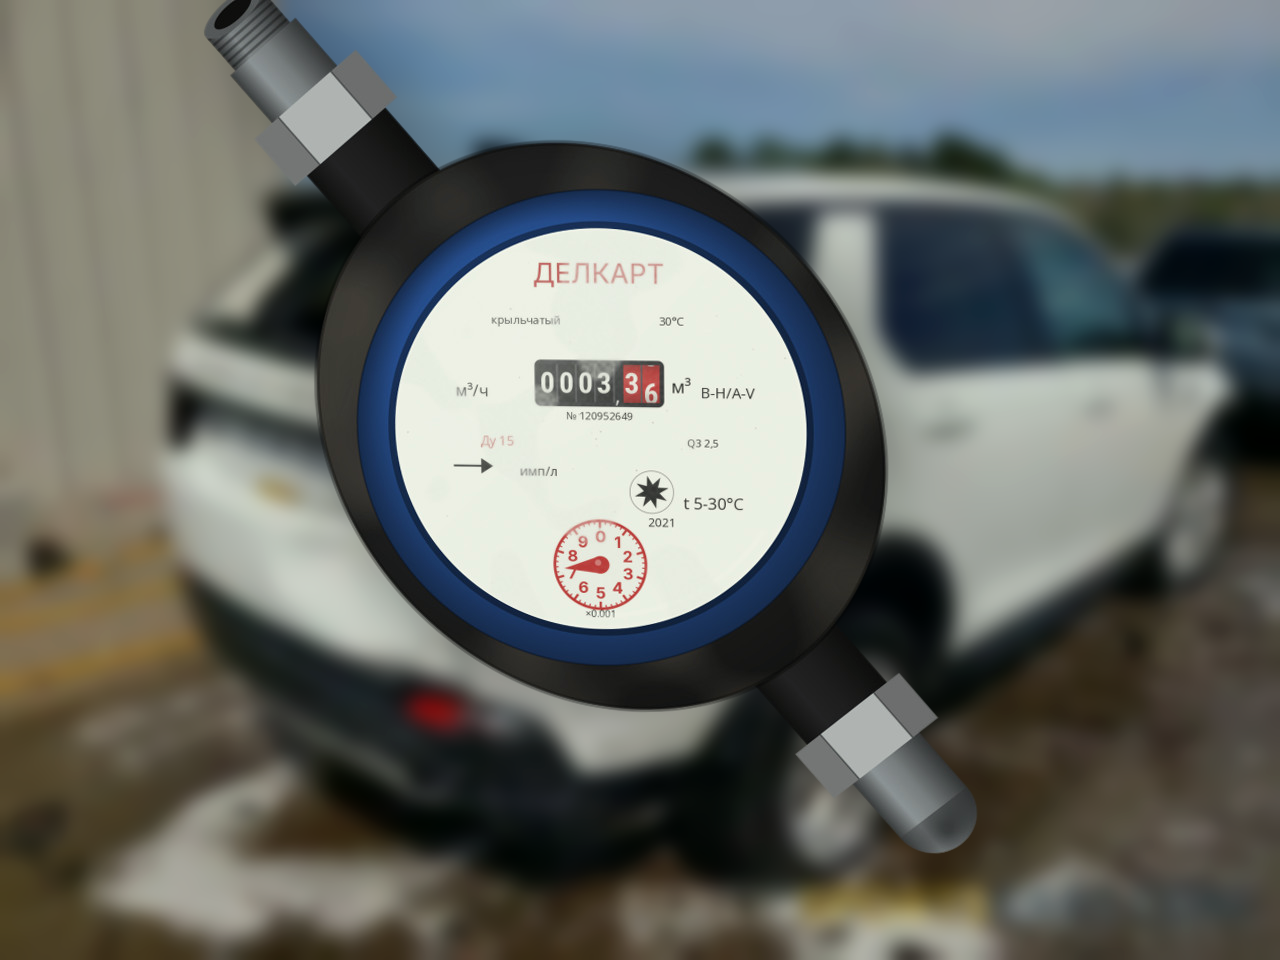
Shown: m³ 3.357
